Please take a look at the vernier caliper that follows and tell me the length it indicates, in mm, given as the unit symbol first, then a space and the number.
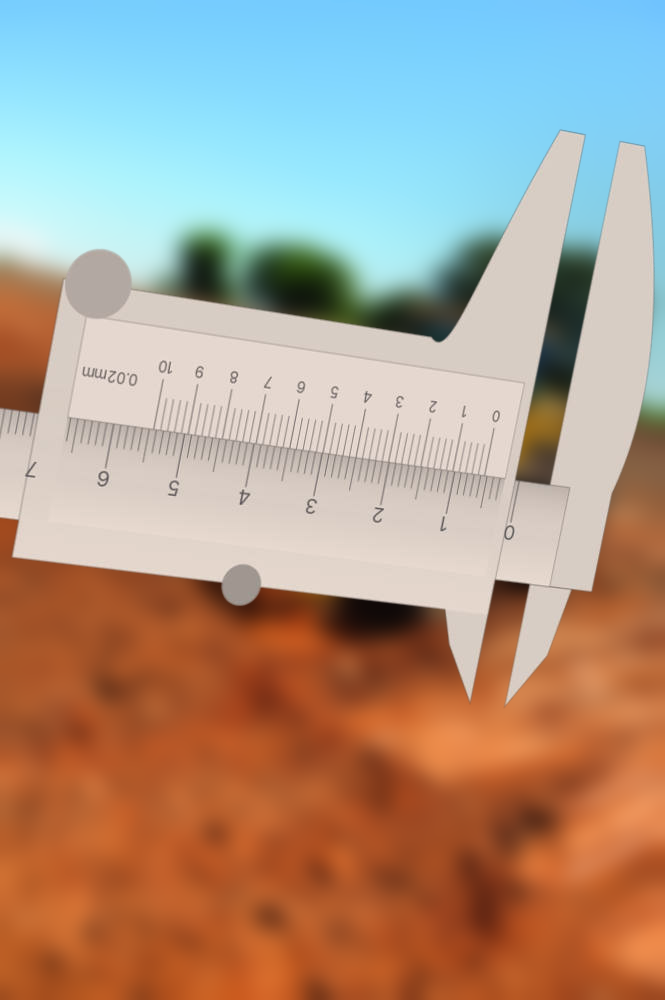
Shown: mm 5.4
